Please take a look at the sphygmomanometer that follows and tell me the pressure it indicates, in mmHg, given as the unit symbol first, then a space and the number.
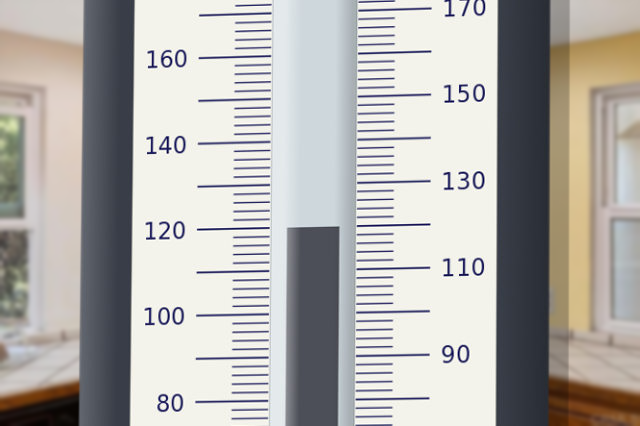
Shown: mmHg 120
